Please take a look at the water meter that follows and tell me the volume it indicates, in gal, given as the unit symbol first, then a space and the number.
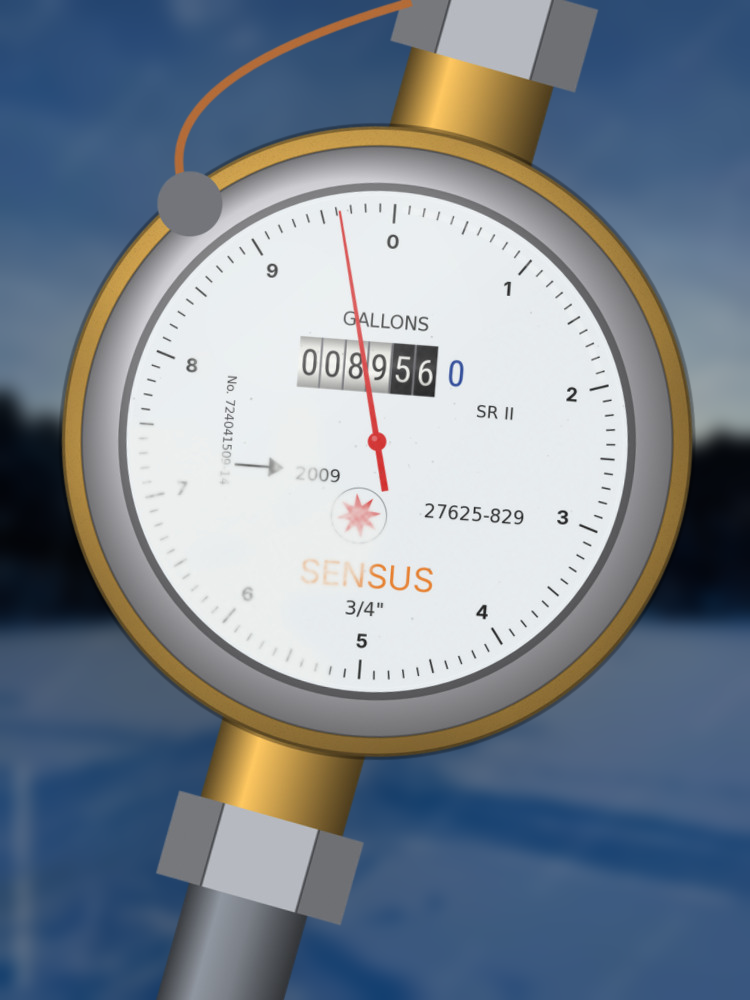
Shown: gal 89559.6
